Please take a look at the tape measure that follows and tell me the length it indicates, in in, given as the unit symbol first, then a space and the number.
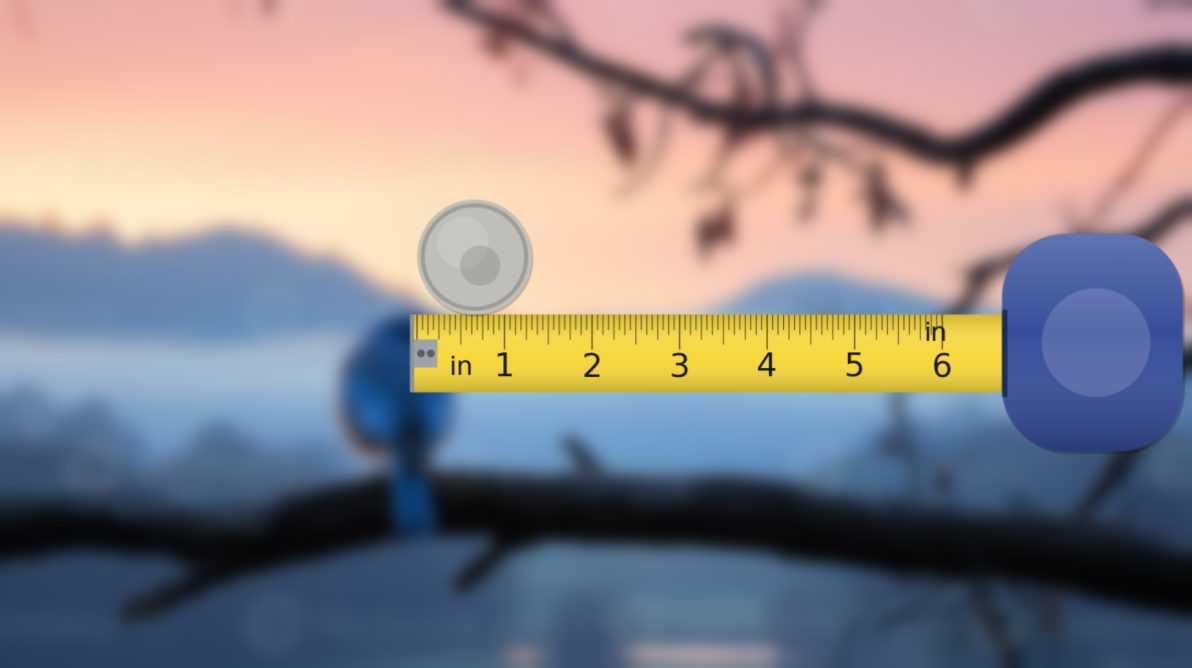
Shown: in 1.3125
